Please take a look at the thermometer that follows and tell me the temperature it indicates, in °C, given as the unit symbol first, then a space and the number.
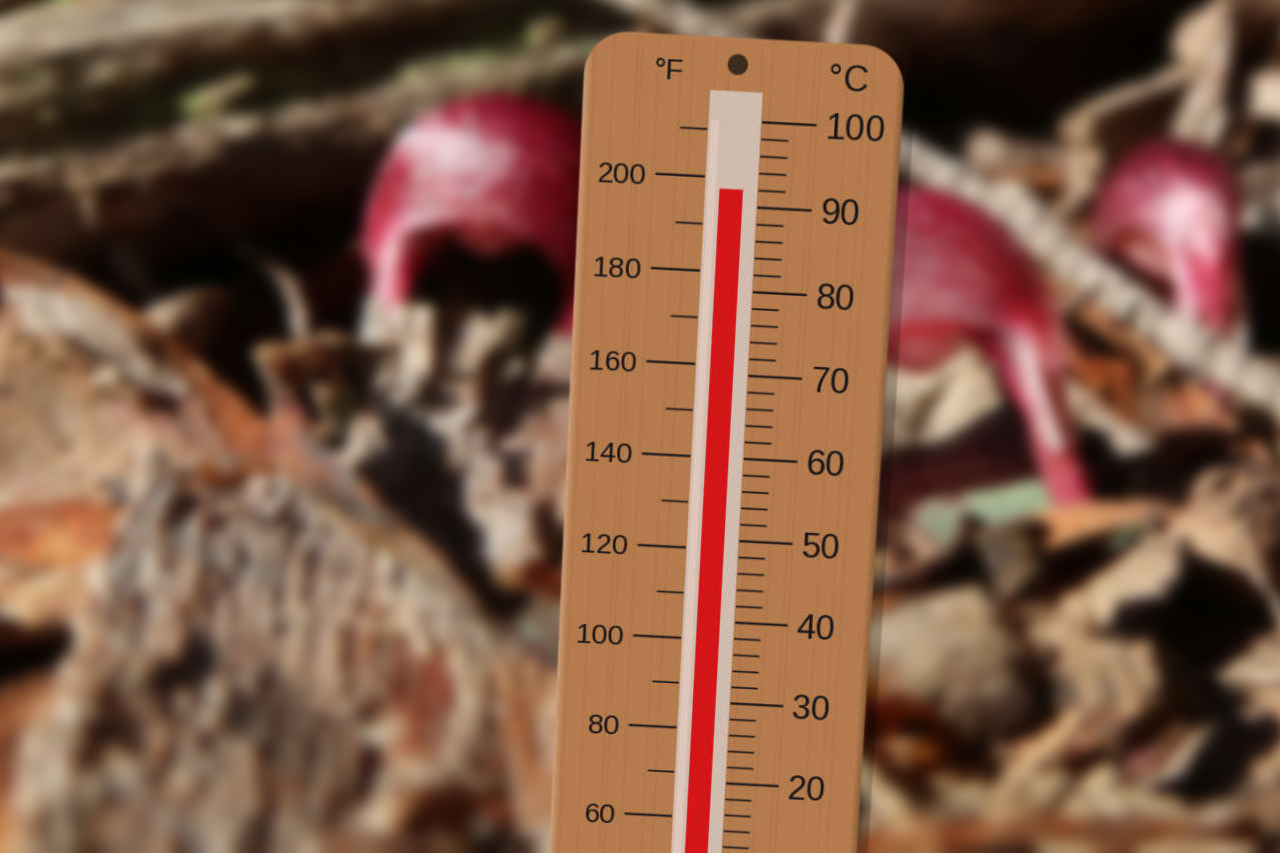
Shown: °C 92
